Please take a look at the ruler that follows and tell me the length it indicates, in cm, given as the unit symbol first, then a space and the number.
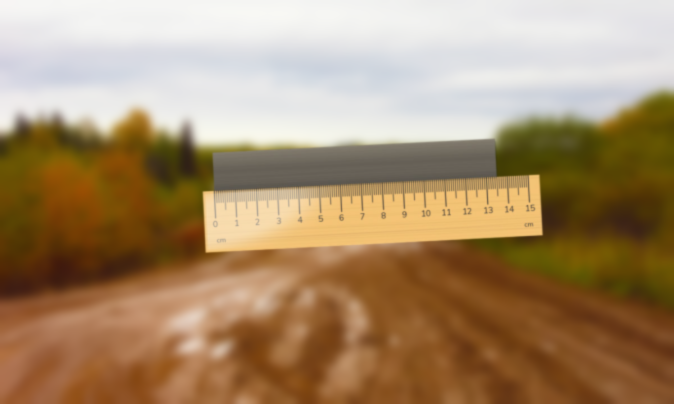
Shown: cm 13.5
